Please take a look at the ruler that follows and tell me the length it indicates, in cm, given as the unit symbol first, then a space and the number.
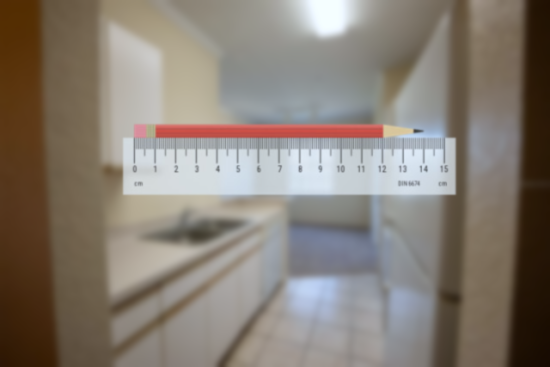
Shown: cm 14
